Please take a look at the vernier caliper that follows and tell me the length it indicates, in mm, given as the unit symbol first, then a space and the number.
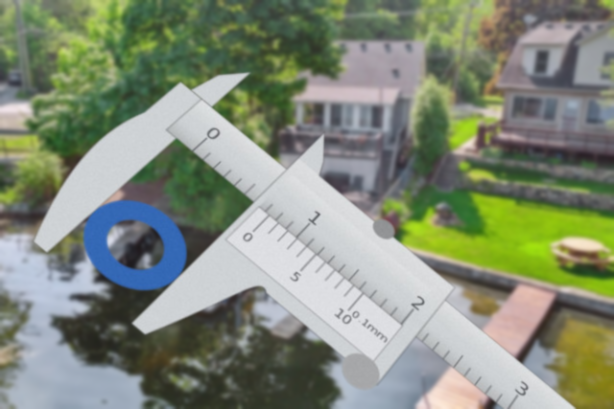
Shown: mm 7.4
